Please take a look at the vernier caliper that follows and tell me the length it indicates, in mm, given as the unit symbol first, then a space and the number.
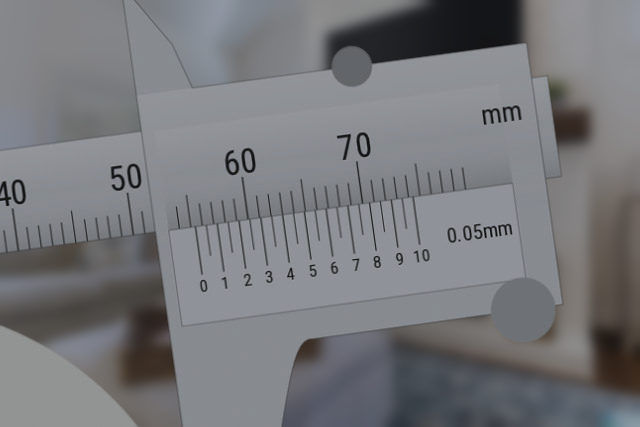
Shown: mm 55.4
